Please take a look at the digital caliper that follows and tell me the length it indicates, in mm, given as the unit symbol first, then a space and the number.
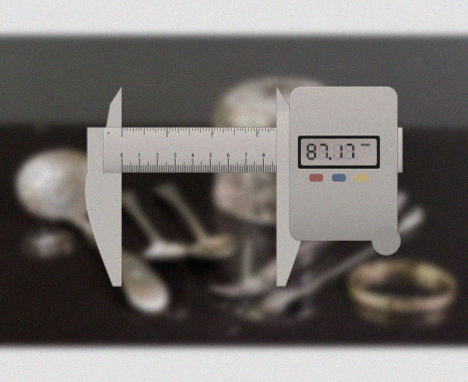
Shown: mm 87.17
